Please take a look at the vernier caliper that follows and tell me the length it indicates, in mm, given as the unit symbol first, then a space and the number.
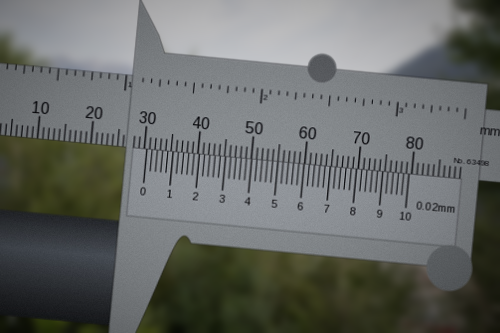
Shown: mm 30.5
